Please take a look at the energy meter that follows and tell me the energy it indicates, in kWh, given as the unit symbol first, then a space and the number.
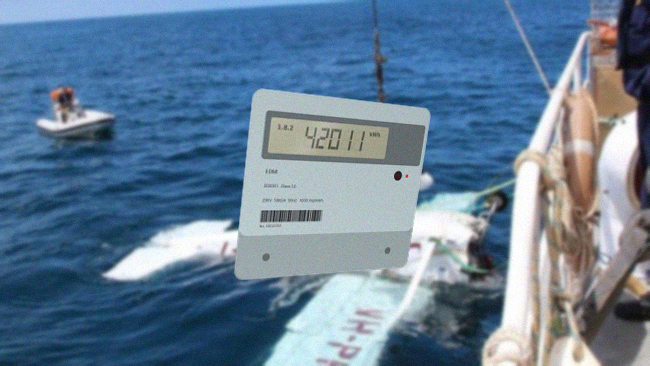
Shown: kWh 42011
